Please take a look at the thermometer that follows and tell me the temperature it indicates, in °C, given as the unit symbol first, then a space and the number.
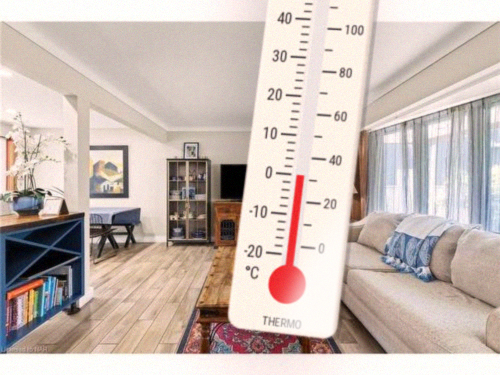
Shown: °C 0
